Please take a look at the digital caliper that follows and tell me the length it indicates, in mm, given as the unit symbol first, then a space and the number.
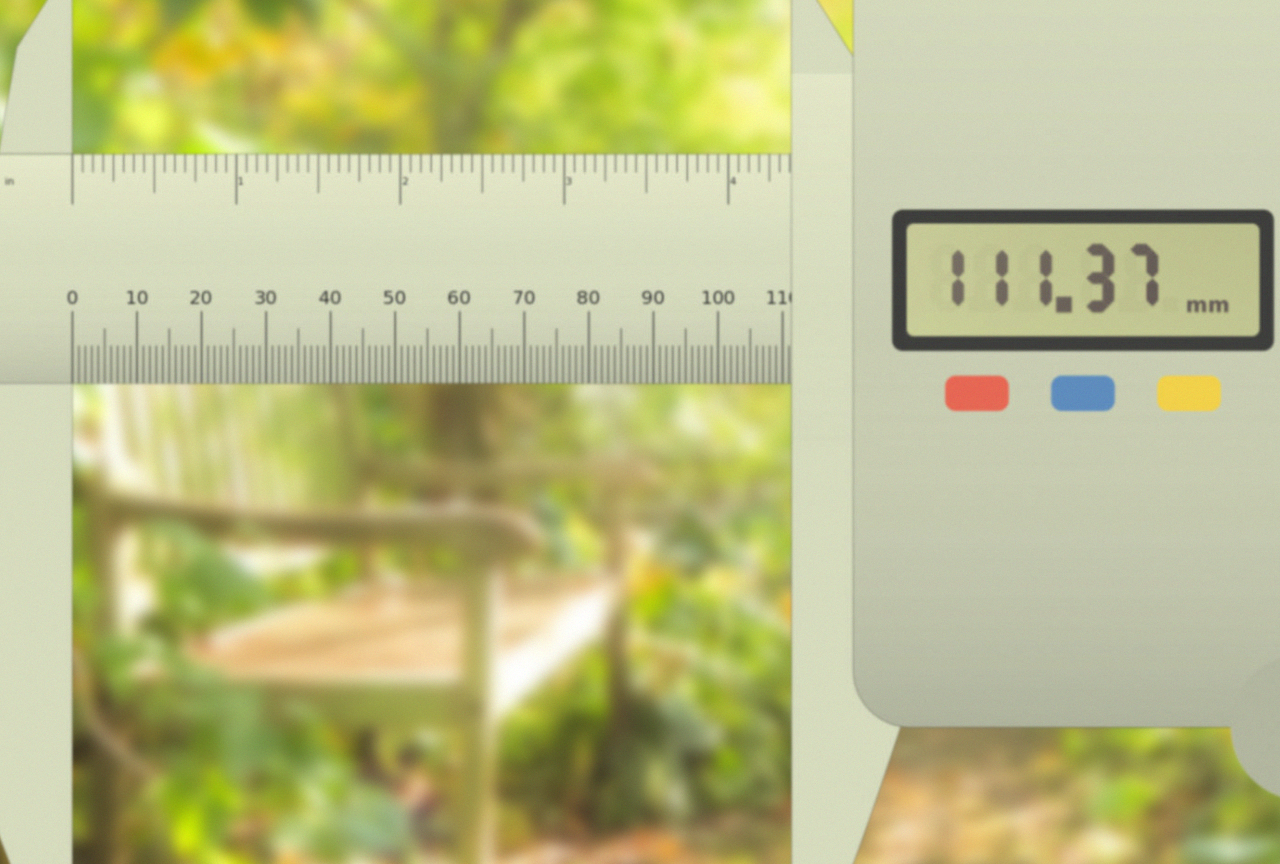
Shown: mm 111.37
